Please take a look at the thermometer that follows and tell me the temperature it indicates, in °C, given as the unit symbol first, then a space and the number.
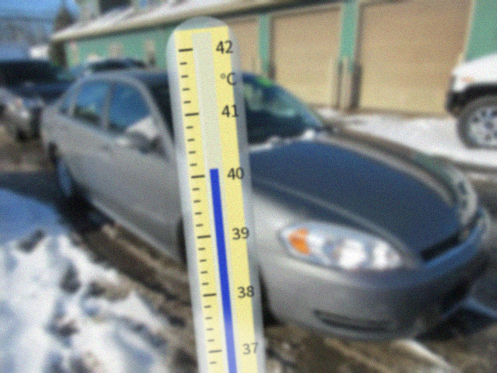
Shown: °C 40.1
